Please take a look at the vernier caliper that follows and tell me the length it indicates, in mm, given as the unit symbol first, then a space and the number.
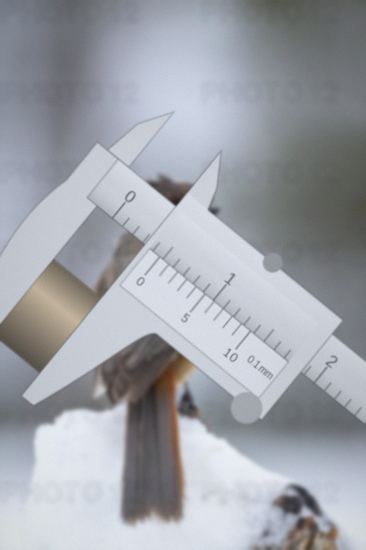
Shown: mm 4.7
